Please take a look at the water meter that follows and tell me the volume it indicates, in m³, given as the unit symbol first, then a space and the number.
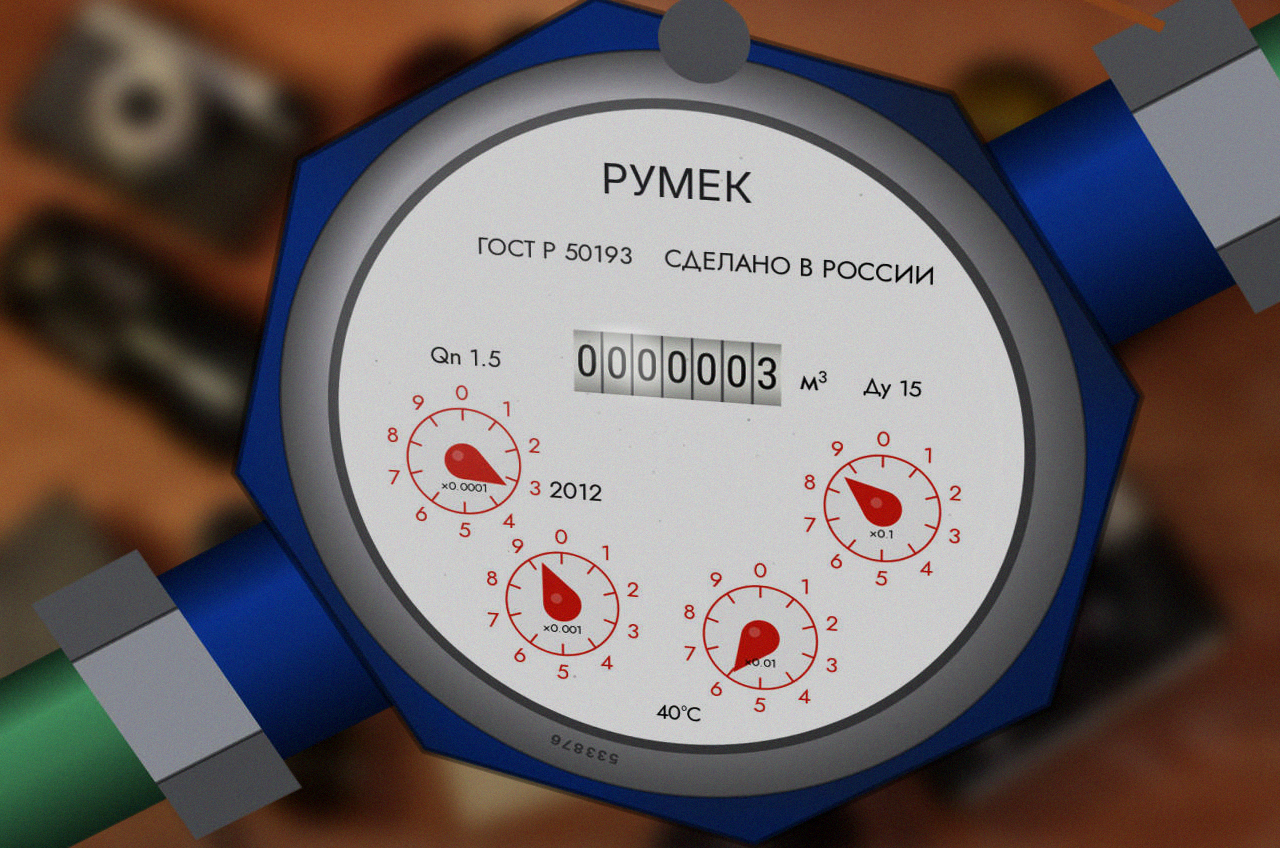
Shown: m³ 3.8593
